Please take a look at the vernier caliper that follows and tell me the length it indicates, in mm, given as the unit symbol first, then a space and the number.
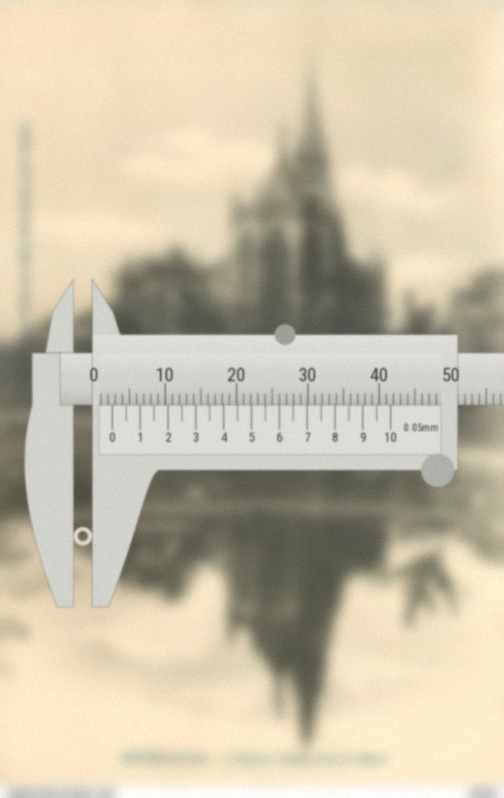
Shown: mm 2.6
